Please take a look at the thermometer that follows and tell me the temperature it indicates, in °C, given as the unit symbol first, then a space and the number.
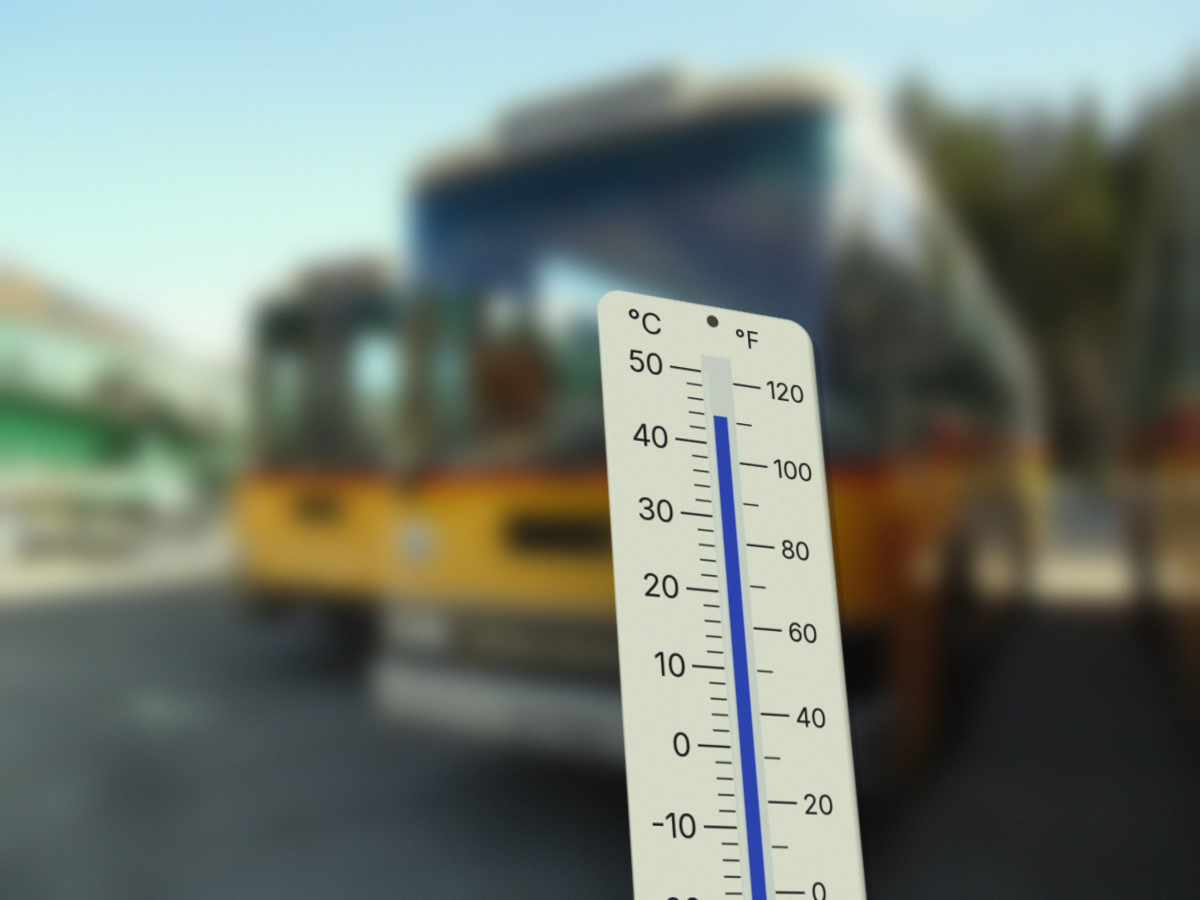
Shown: °C 44
